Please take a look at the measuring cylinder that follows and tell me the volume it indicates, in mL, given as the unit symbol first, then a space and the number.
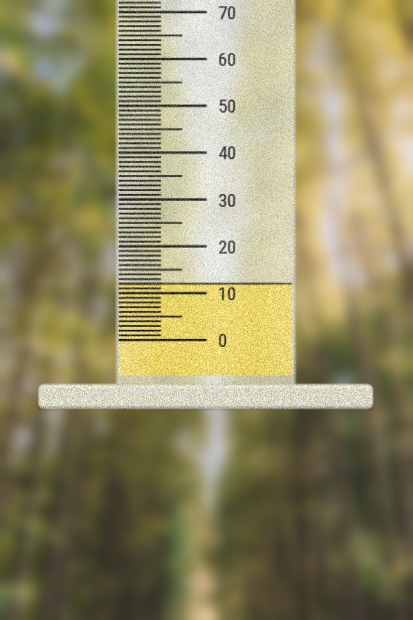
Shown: mL 12
